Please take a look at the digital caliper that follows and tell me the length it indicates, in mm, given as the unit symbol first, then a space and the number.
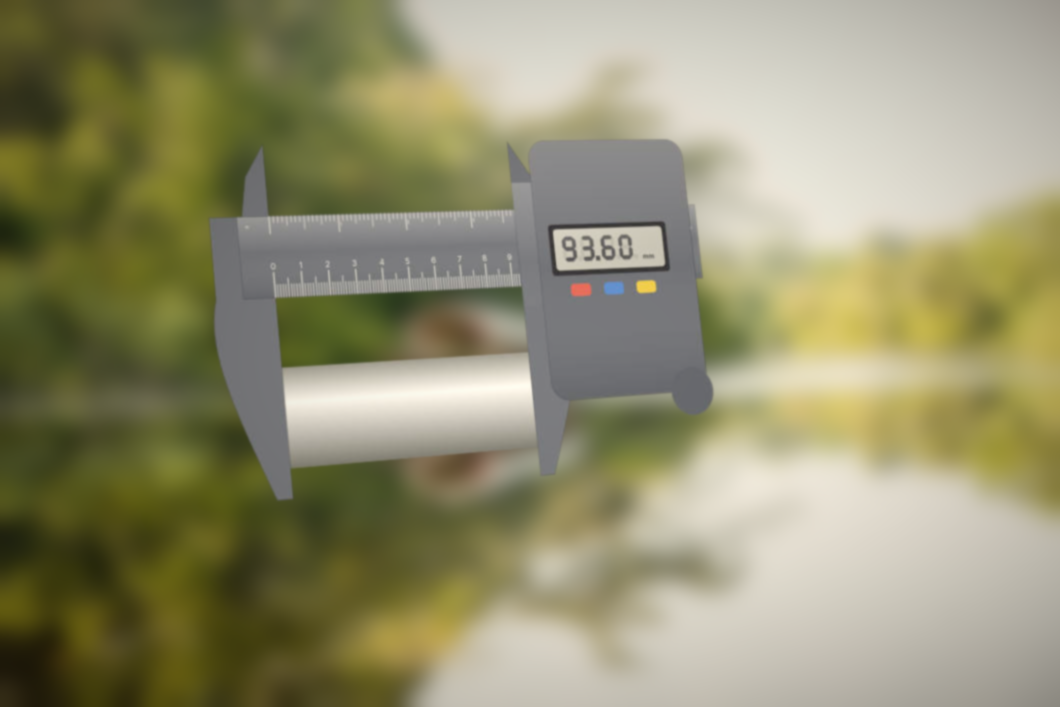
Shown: mm 93.60
